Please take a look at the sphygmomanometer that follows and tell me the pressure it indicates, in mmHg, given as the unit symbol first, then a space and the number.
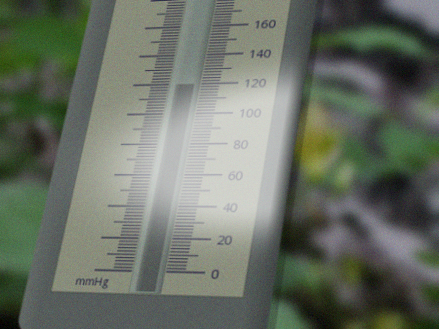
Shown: mmHg 120
